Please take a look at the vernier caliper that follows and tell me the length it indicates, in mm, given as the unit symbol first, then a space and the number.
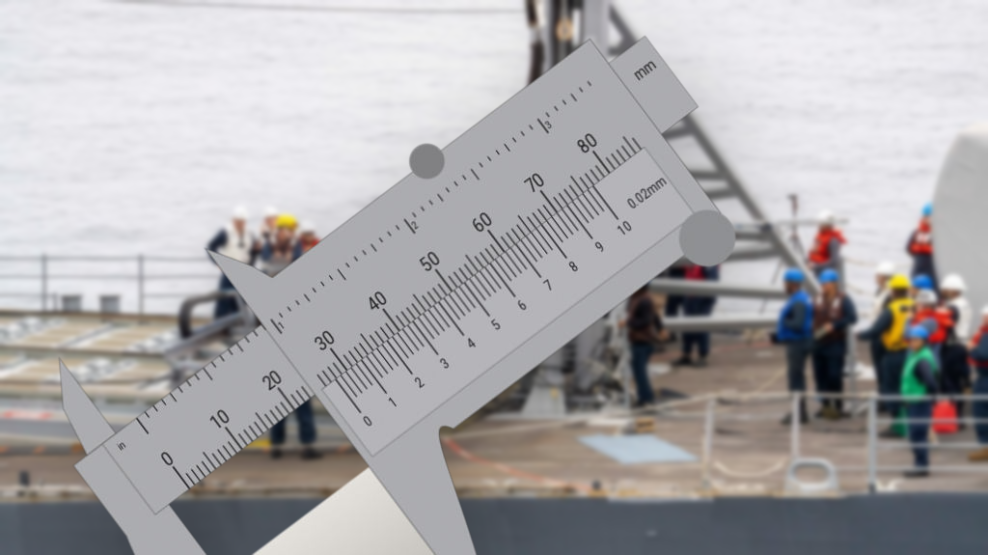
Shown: mm 27.8
